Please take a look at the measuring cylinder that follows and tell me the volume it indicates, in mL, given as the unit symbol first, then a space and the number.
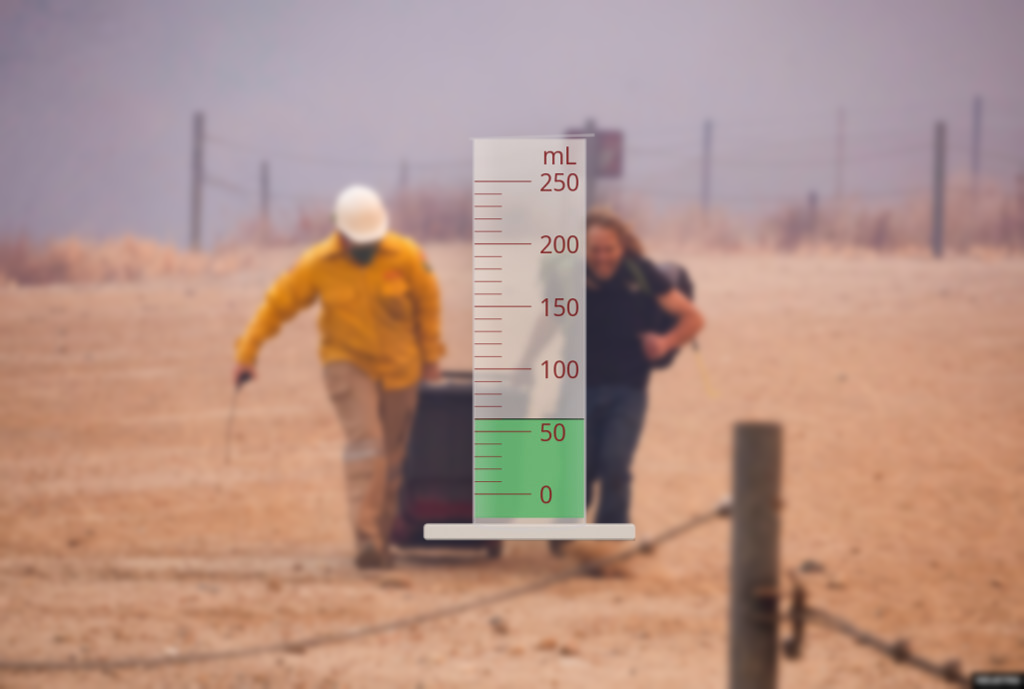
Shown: mL 60
